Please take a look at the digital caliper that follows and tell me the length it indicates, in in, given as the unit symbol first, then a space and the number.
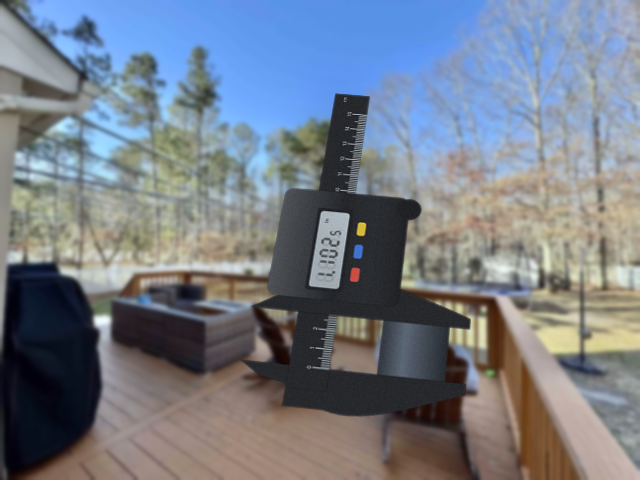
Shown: in 1.1025
